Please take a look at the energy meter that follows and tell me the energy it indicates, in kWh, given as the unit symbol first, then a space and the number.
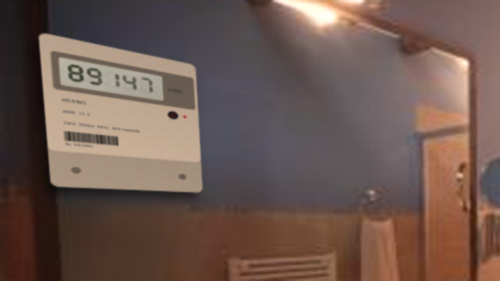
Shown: kWh 89147
